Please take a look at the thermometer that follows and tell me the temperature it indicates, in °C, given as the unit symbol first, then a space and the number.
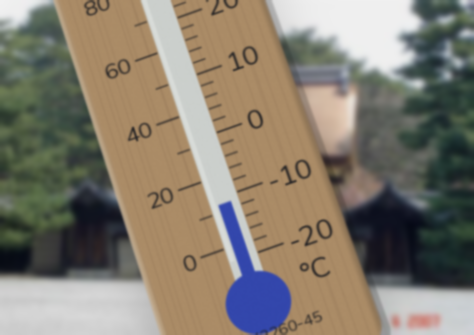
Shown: °C -11
